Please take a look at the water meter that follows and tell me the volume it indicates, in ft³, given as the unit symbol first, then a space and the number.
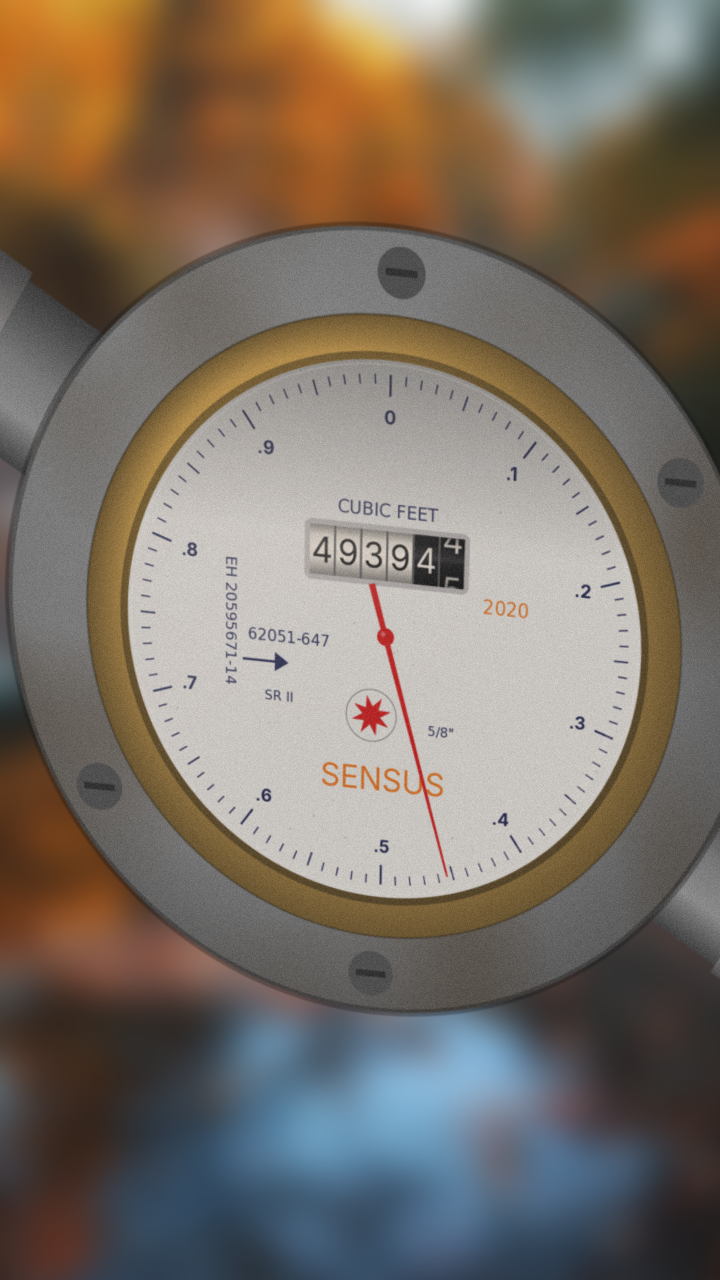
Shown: ft³ 493944.45
